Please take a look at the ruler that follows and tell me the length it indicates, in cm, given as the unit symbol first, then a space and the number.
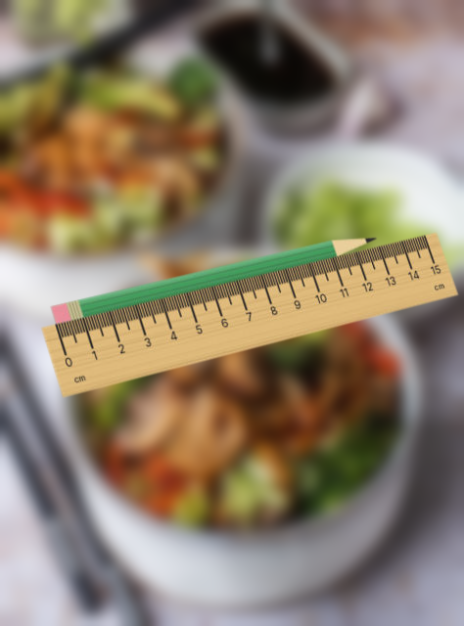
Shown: cm 13
